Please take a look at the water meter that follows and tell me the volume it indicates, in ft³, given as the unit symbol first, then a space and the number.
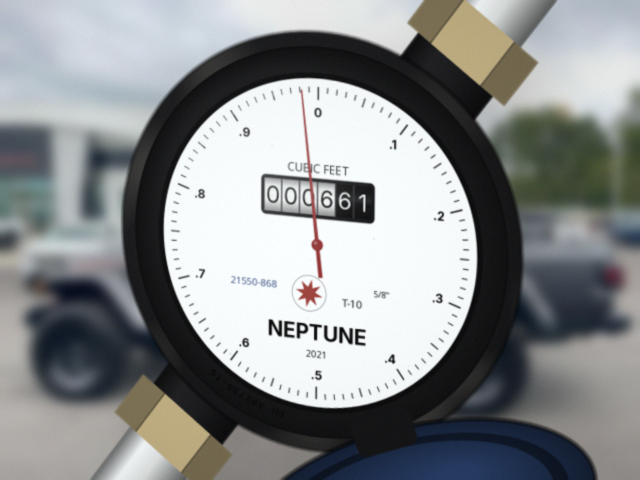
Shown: ft³ 660.98
